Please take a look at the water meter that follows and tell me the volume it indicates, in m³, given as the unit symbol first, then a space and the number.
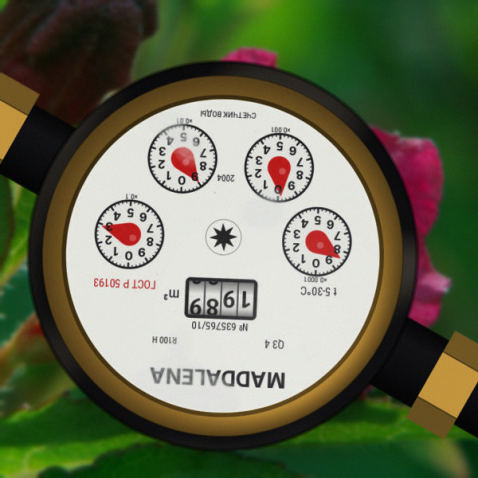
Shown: m³ 1989.2898
